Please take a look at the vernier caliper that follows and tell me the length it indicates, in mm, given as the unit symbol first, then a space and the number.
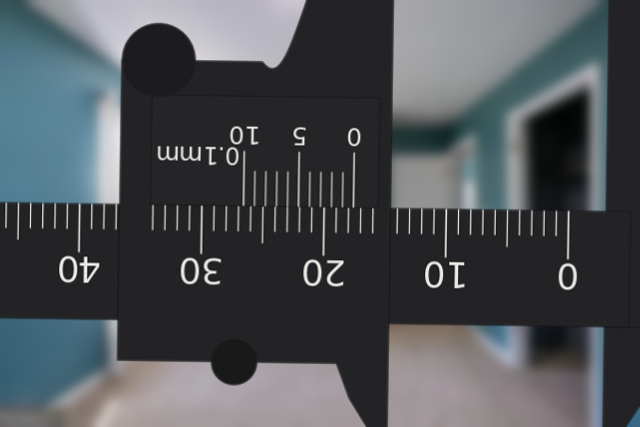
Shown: mm 17.6
